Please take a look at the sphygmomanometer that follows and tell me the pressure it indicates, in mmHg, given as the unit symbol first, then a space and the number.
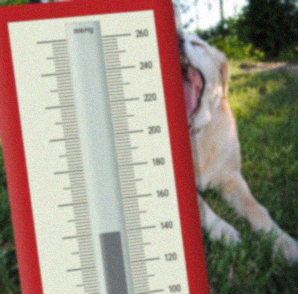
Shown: mmHg 140
